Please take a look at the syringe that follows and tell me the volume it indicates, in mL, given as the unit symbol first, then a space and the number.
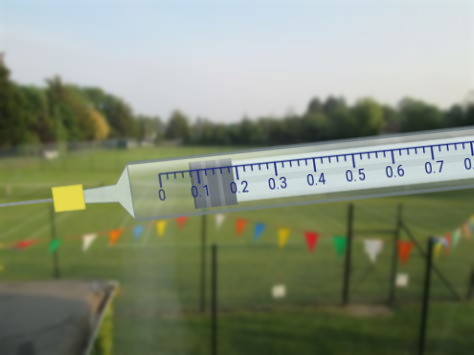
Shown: mL 0.08
